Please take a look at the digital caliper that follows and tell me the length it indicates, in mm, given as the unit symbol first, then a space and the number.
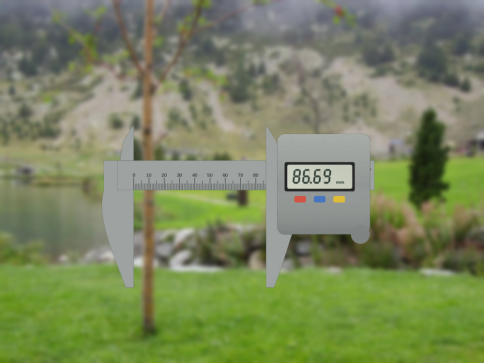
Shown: mm 86.69
